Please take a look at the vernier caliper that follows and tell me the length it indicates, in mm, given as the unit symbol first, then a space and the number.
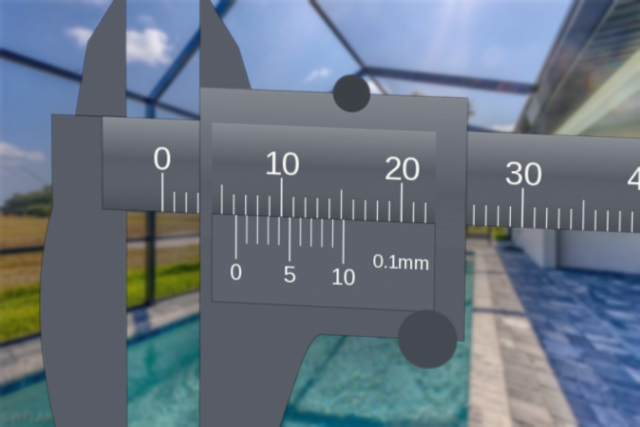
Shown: mm 6.2
